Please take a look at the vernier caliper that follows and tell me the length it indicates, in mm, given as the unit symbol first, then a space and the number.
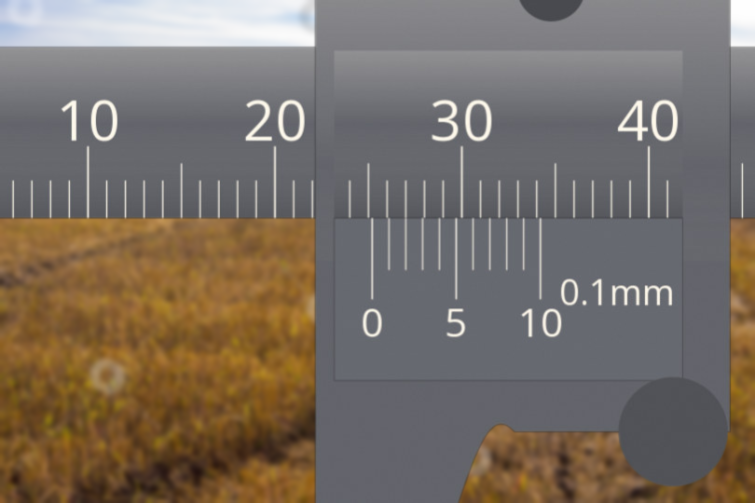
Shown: mm 25.2
